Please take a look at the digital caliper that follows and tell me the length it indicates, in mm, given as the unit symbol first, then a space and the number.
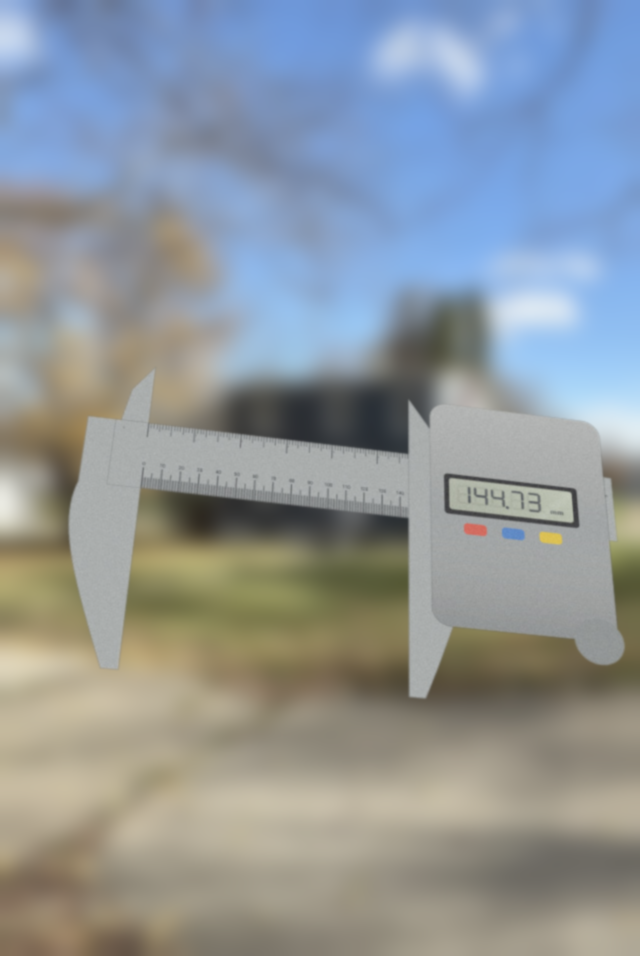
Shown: mm 144.73
